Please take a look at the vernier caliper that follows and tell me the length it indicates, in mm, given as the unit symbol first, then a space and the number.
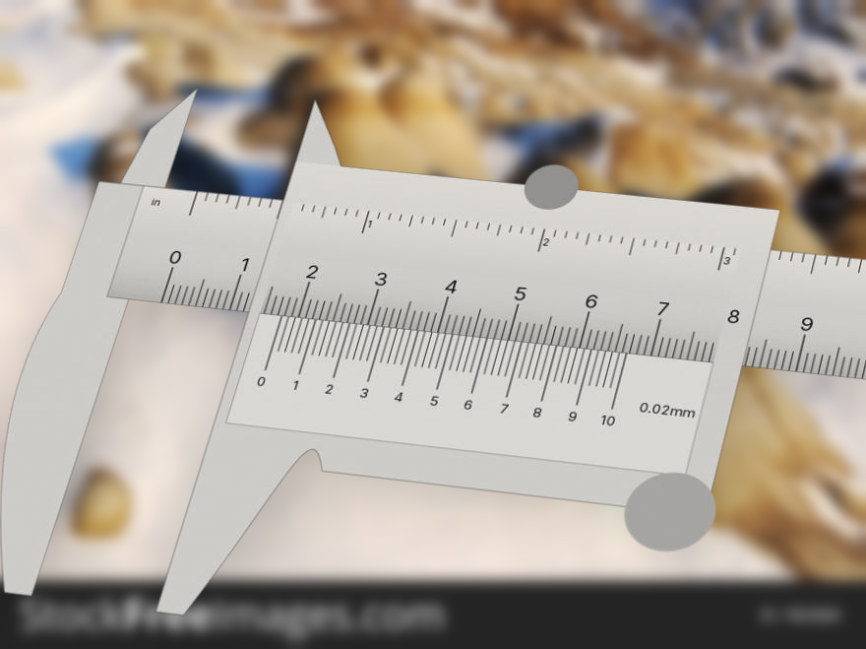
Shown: mm 17.6
